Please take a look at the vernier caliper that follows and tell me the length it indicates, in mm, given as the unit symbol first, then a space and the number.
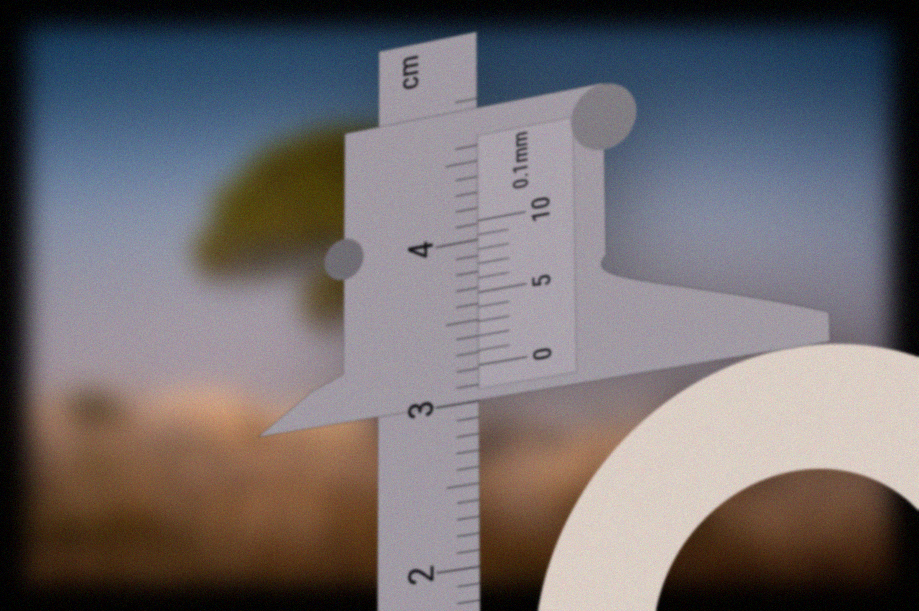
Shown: mm 32.2
